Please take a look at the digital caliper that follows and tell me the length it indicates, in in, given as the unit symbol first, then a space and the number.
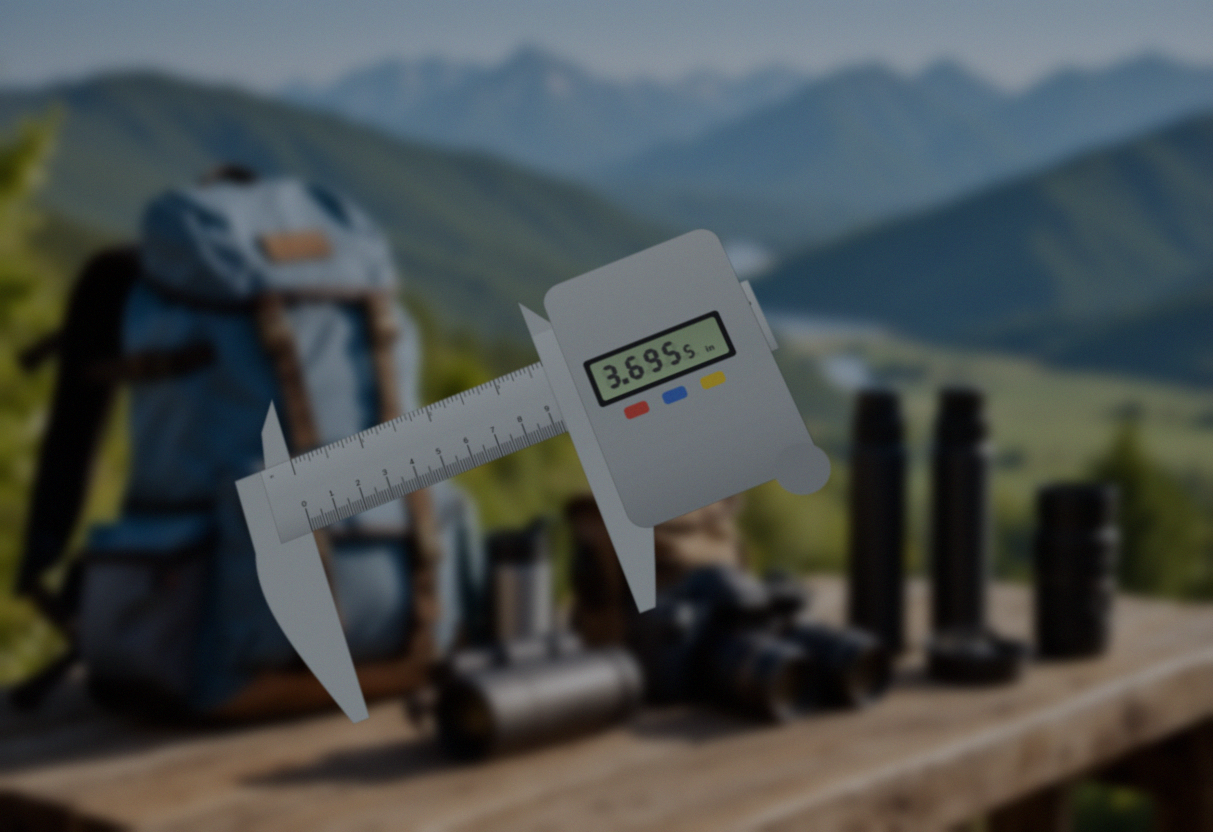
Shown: in 3.6955
